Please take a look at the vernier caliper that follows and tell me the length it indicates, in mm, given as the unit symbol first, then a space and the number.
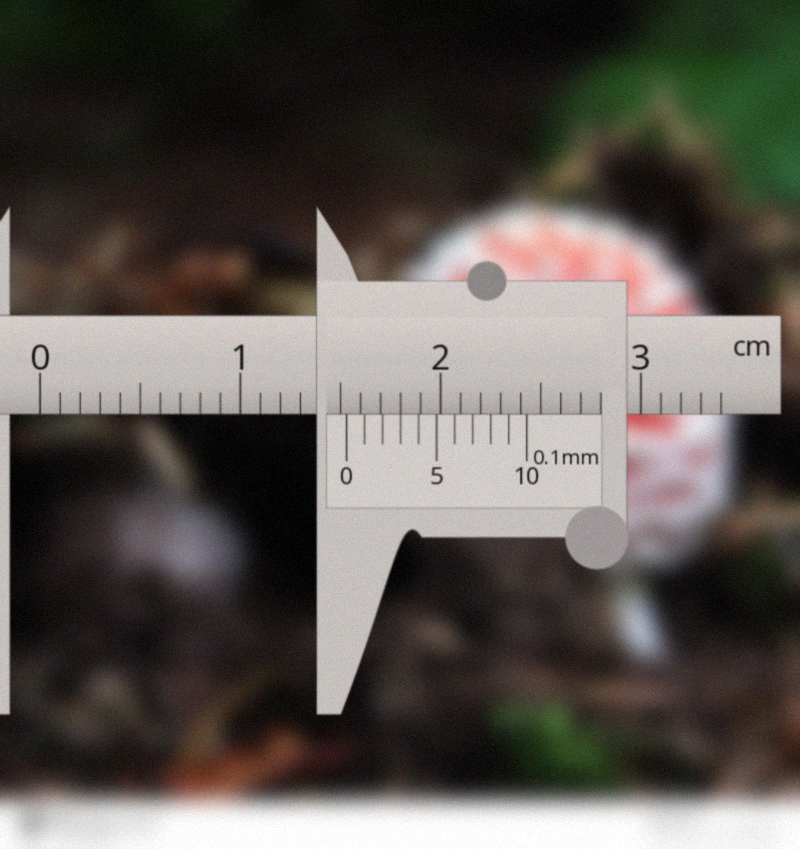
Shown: mm 15.3
